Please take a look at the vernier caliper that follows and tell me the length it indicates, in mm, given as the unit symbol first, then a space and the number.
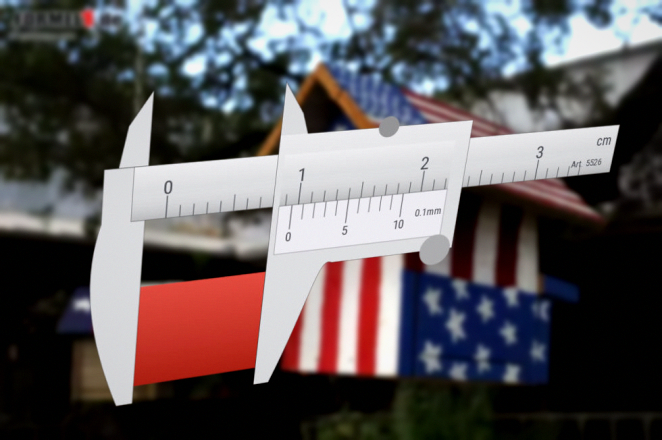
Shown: mm 9.5
